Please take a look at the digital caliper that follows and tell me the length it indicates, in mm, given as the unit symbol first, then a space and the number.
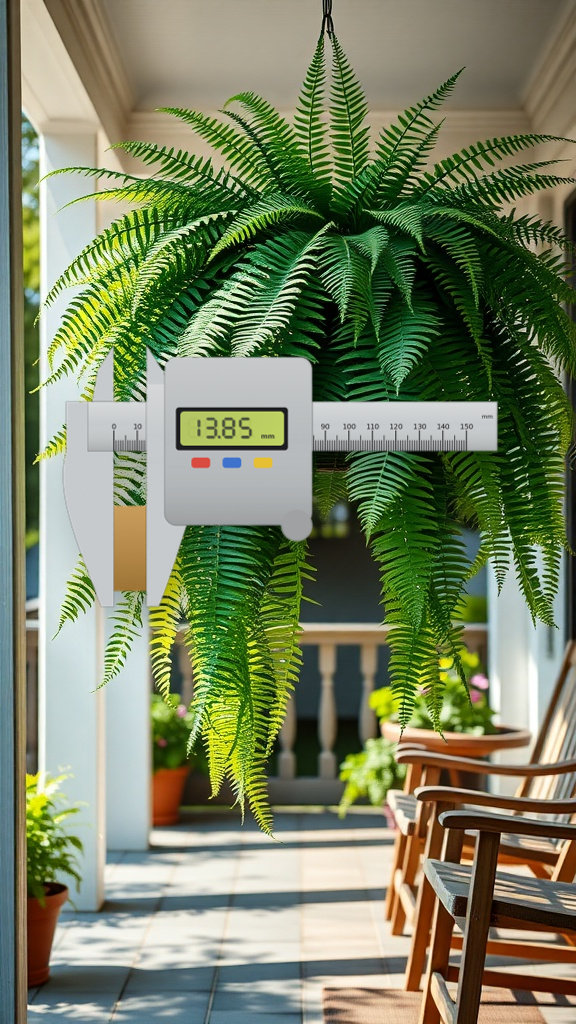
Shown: mm 13.85
